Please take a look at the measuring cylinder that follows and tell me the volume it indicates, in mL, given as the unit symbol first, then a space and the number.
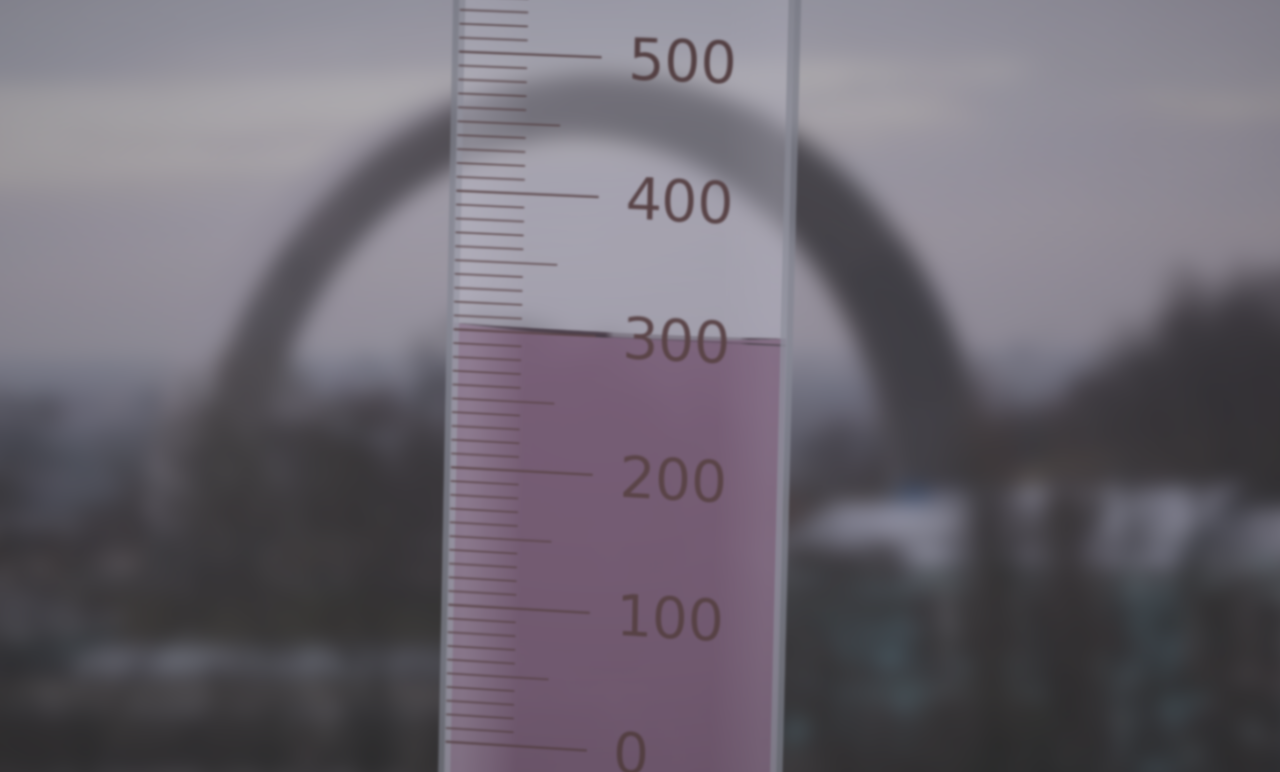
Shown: mL 300
